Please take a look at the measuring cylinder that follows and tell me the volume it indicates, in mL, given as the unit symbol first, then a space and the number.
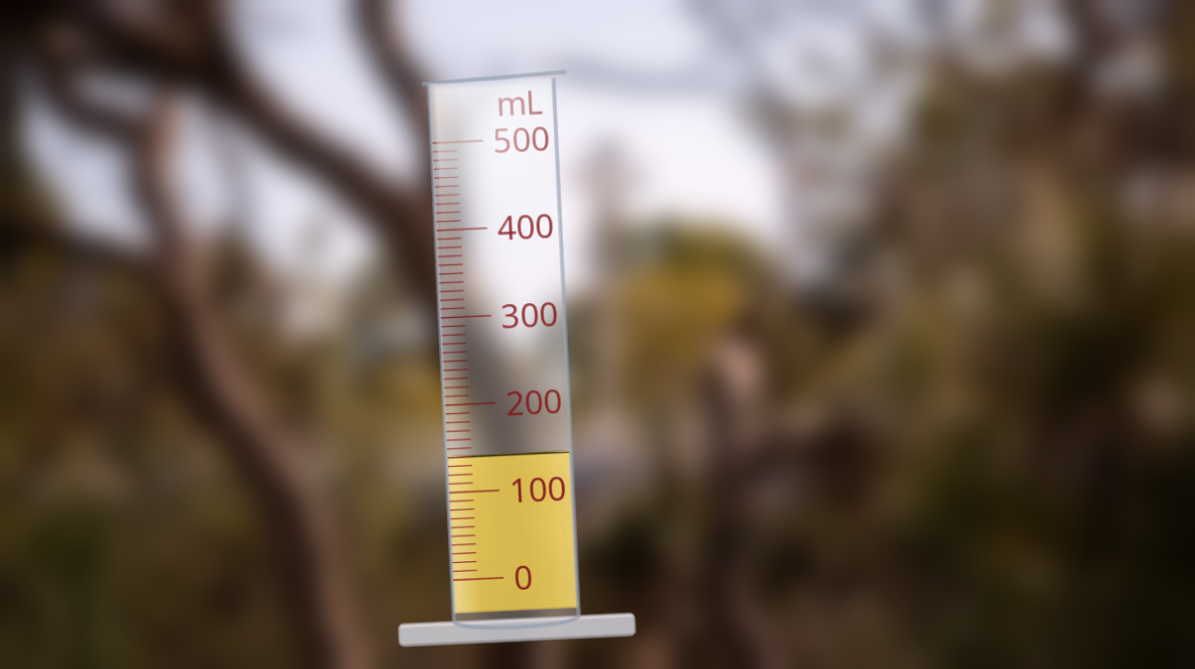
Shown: mL 140
